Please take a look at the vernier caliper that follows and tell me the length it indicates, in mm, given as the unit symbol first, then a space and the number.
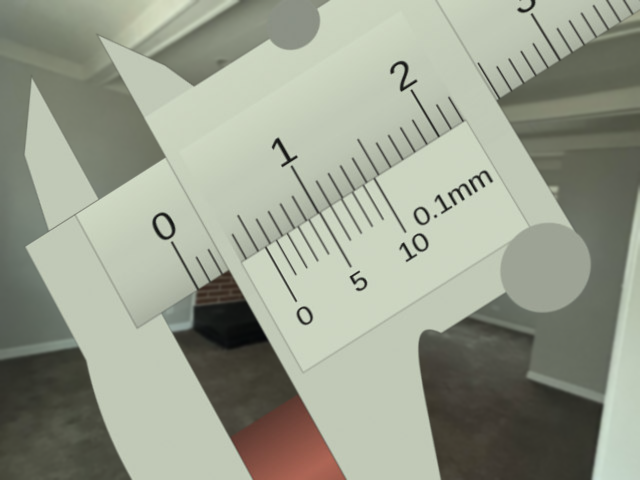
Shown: mm 5.6
